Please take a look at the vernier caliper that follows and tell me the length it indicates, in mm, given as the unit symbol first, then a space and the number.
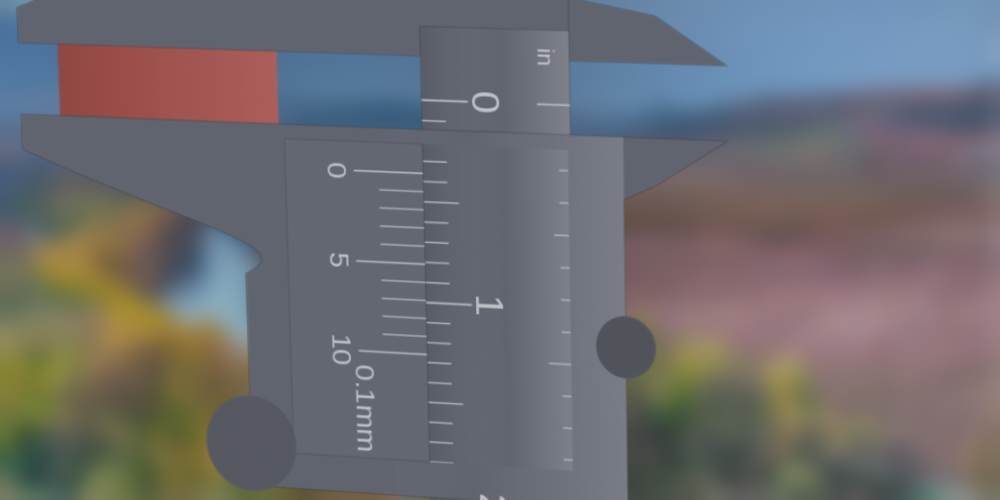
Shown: mm 3.6
